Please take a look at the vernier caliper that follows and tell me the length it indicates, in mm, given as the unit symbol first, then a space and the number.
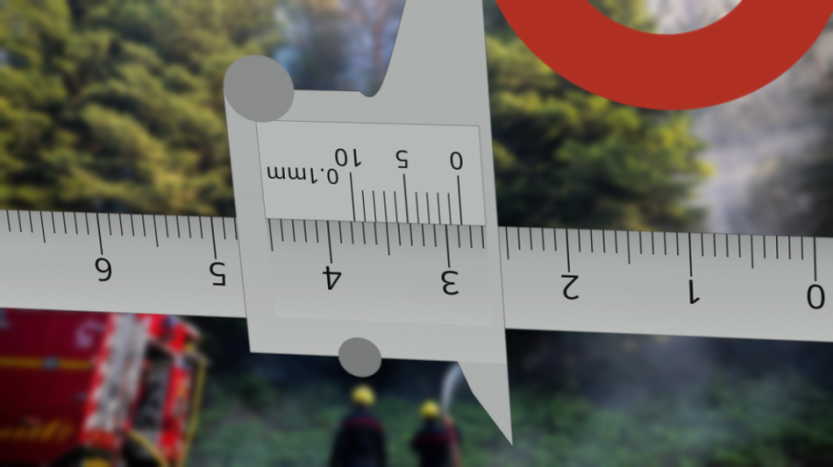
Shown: mm 28.7
